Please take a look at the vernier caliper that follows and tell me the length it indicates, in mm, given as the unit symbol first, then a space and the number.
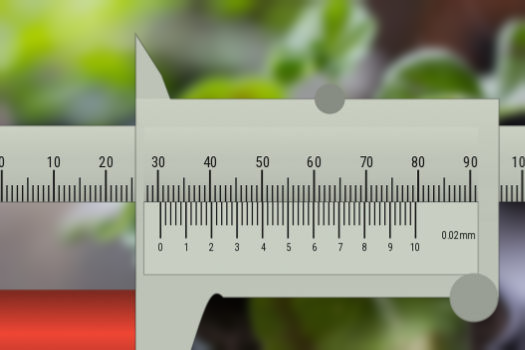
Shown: mm 30.5
